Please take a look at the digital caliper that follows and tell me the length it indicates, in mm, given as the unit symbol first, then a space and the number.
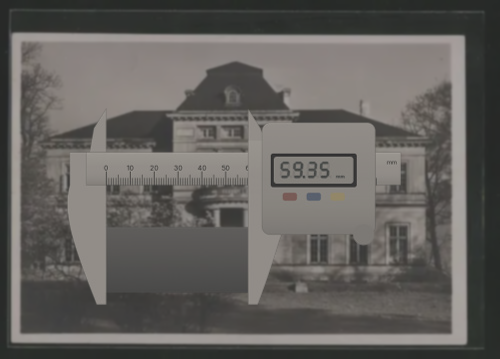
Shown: mm 59.35
